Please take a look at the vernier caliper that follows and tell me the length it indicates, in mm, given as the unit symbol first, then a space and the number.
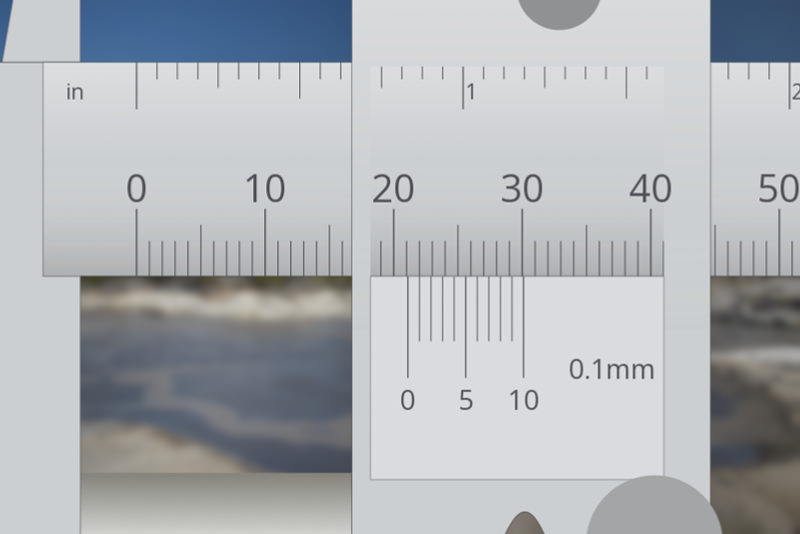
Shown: mm 21.1
